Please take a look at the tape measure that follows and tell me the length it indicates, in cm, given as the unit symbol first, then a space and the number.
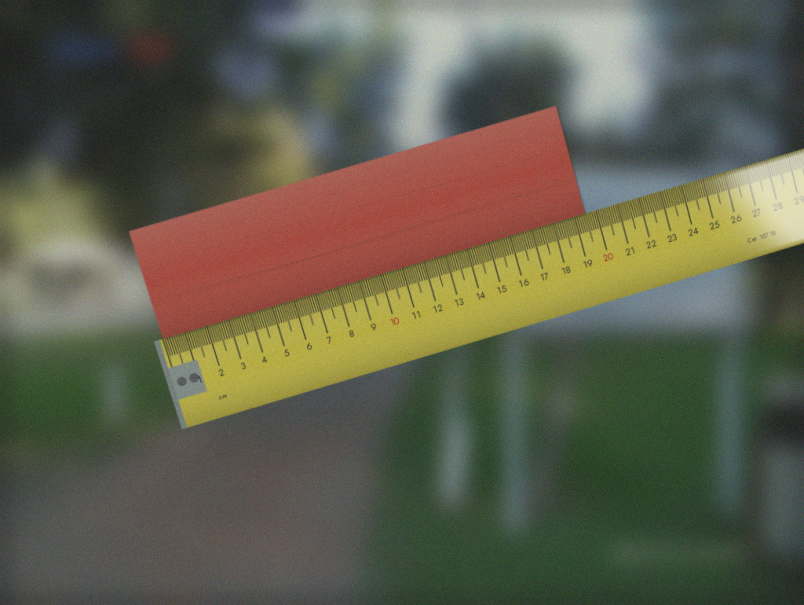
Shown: cm 19.5
